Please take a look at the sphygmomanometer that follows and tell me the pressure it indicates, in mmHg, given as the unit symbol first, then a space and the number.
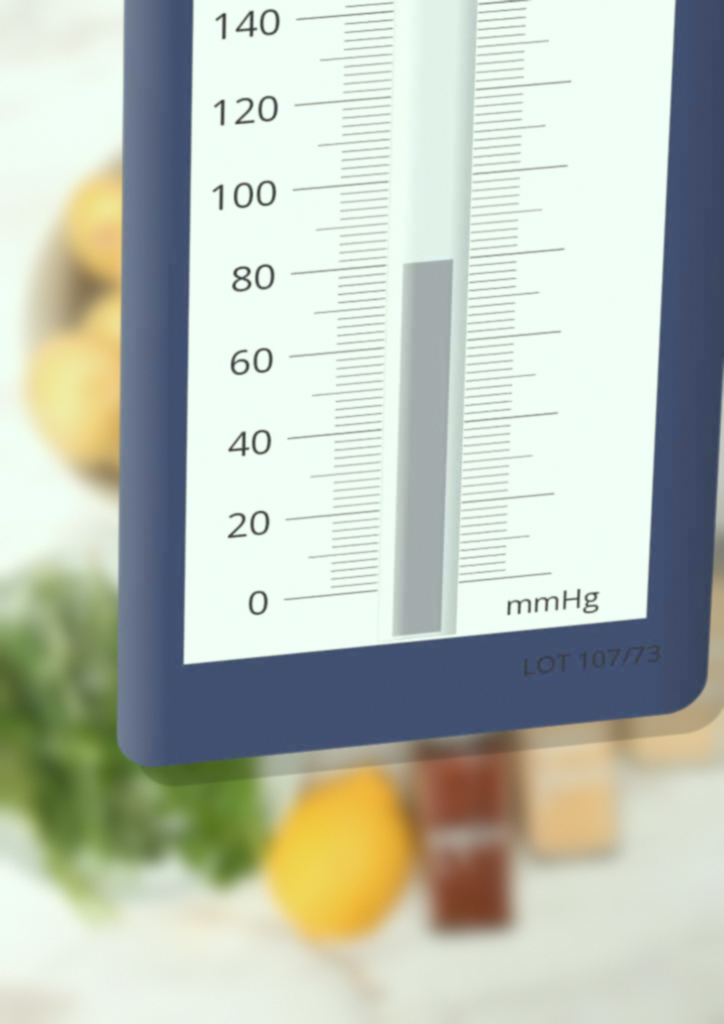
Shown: mmHg 80
